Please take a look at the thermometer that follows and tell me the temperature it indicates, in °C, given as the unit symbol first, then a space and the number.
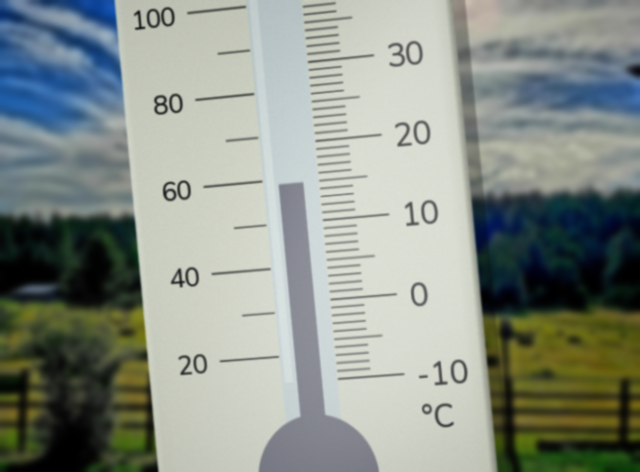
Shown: °C 15
